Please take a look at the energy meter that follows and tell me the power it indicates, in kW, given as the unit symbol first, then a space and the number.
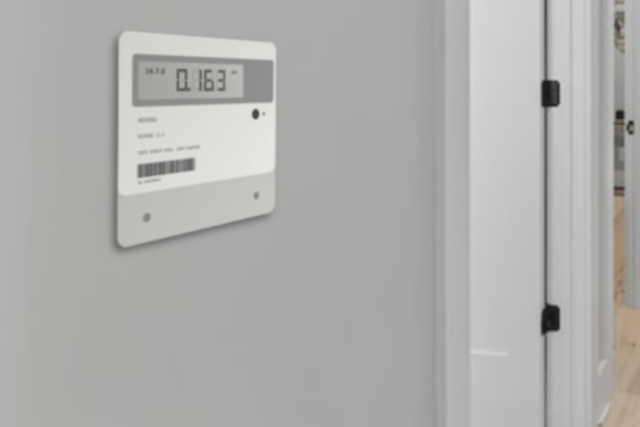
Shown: kW 0.163
